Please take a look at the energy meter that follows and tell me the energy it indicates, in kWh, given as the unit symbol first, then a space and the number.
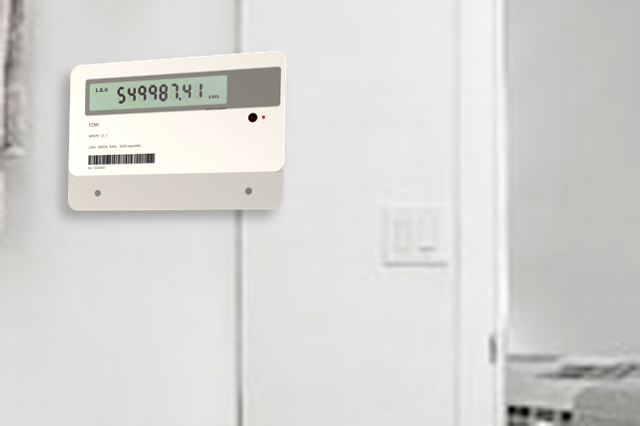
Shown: kWh 549987.41
